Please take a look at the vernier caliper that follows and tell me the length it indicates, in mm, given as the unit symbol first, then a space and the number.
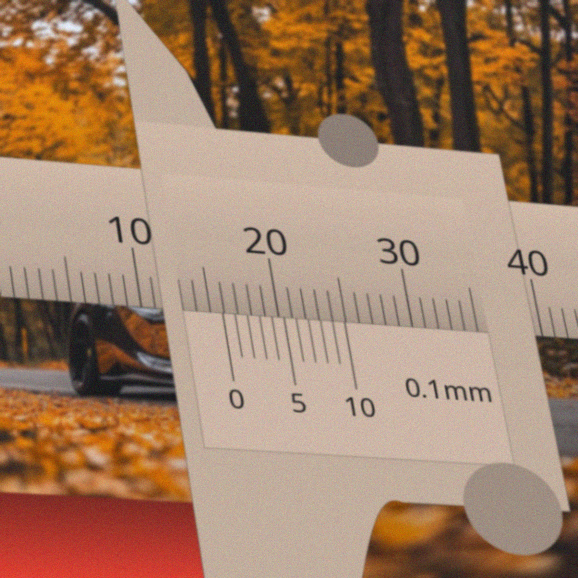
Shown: mm 15.9
